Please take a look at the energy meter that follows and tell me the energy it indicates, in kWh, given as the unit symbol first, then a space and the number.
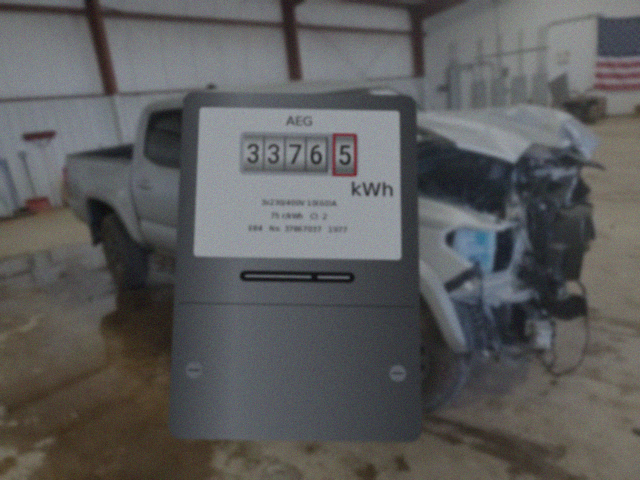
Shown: kWh 3376.5
